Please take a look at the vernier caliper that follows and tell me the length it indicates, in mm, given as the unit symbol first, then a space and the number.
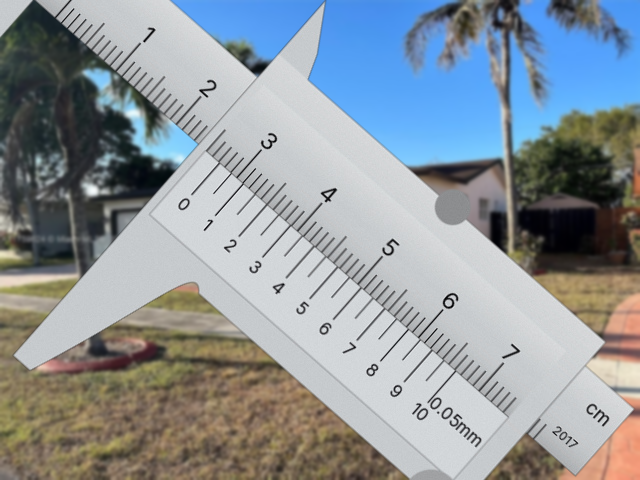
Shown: mm 27.2
